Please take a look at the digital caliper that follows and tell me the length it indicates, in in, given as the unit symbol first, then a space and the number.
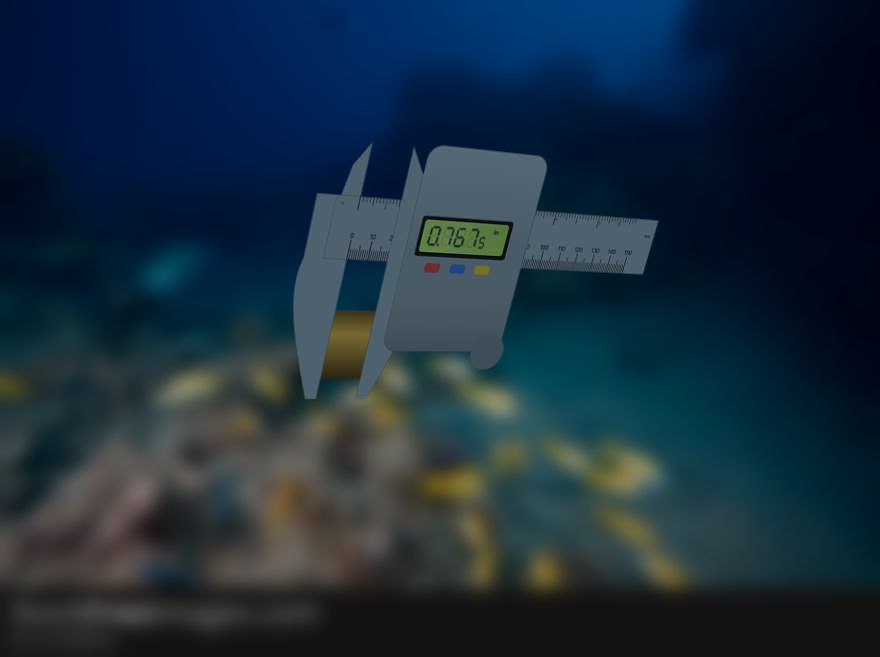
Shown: in 0.7675
